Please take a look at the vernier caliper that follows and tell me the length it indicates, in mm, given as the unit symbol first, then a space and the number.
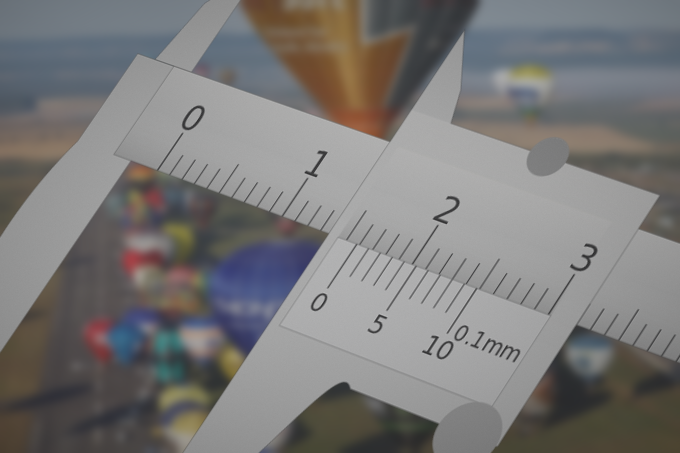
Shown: mm 15.8
